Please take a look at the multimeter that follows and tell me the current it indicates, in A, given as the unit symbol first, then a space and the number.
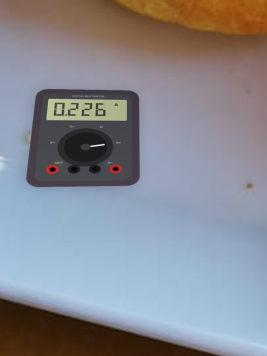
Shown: A 0.226
